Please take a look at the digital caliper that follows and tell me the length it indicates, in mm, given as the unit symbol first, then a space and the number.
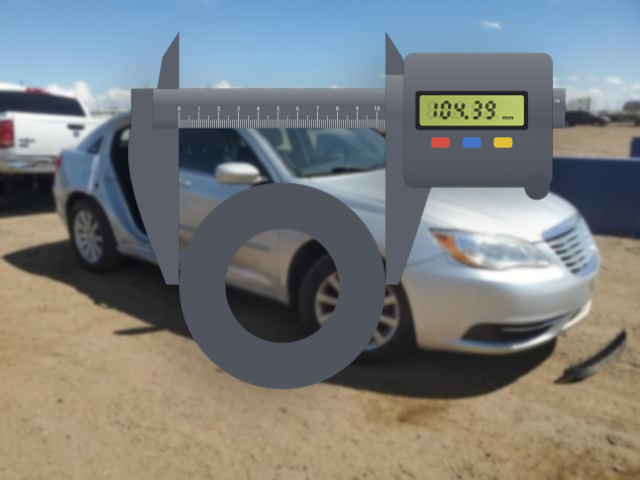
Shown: mm 104.39
